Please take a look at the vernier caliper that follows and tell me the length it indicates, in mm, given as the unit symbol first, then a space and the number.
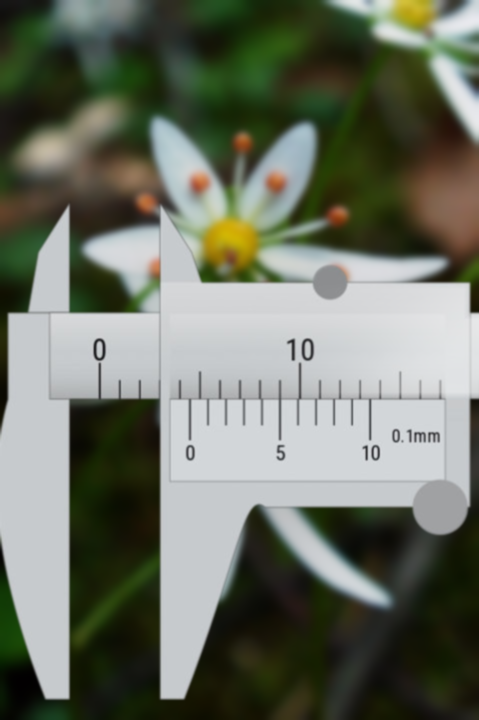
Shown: mm 4.5
